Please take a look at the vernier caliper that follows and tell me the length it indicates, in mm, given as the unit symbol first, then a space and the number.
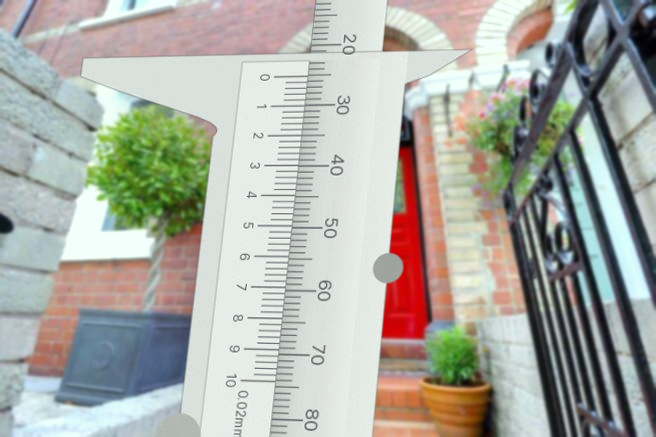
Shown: mm 25.2
